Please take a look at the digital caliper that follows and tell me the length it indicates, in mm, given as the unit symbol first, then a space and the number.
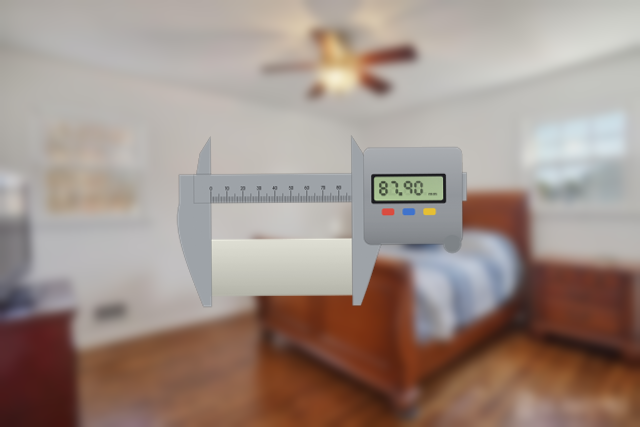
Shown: mm 87.90
